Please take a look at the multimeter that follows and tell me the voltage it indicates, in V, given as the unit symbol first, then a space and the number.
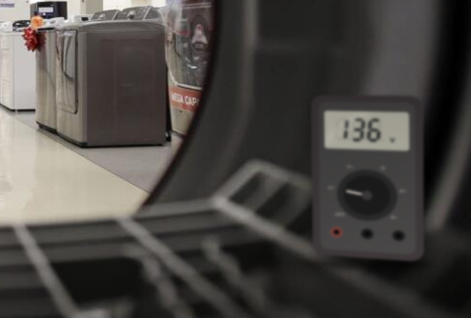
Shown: V 136
